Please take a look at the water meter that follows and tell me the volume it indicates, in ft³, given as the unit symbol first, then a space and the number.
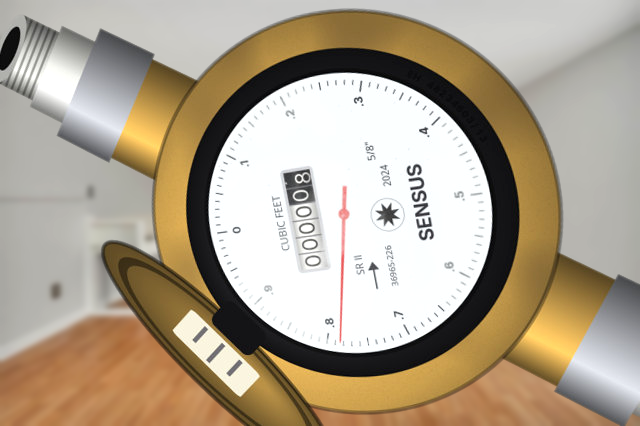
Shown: ft³ 7.78
